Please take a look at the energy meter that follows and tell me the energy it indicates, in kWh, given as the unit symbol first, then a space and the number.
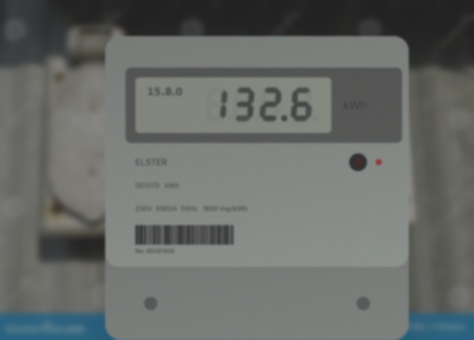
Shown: kWh 132.6
